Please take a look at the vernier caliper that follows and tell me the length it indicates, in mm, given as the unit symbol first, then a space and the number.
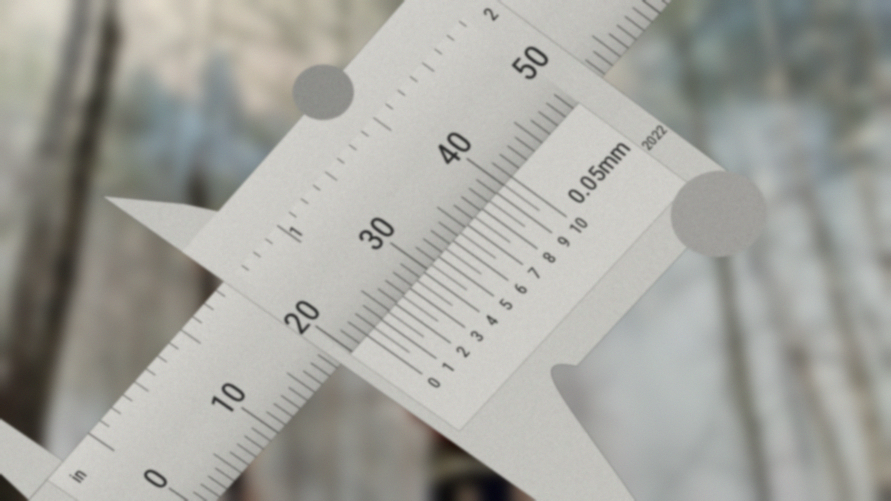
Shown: mm 22.0
